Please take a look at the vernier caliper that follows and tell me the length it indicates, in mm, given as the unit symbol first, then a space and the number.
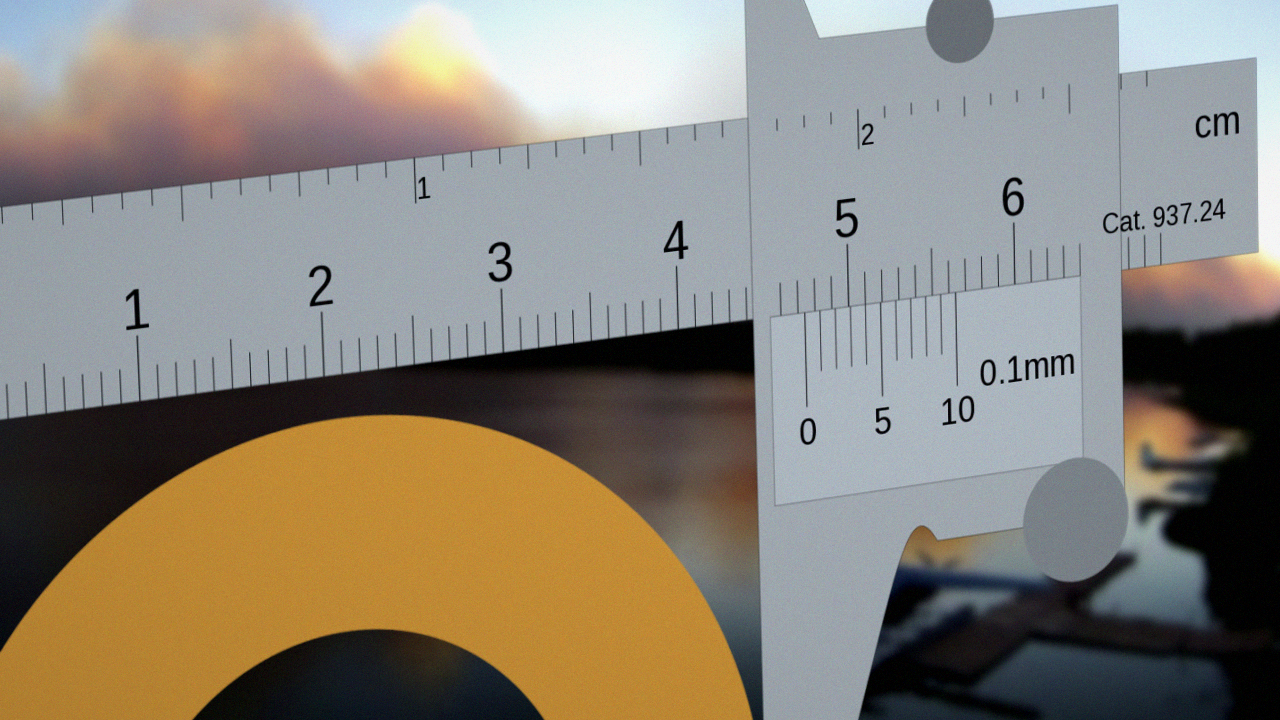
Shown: mm 47.4
